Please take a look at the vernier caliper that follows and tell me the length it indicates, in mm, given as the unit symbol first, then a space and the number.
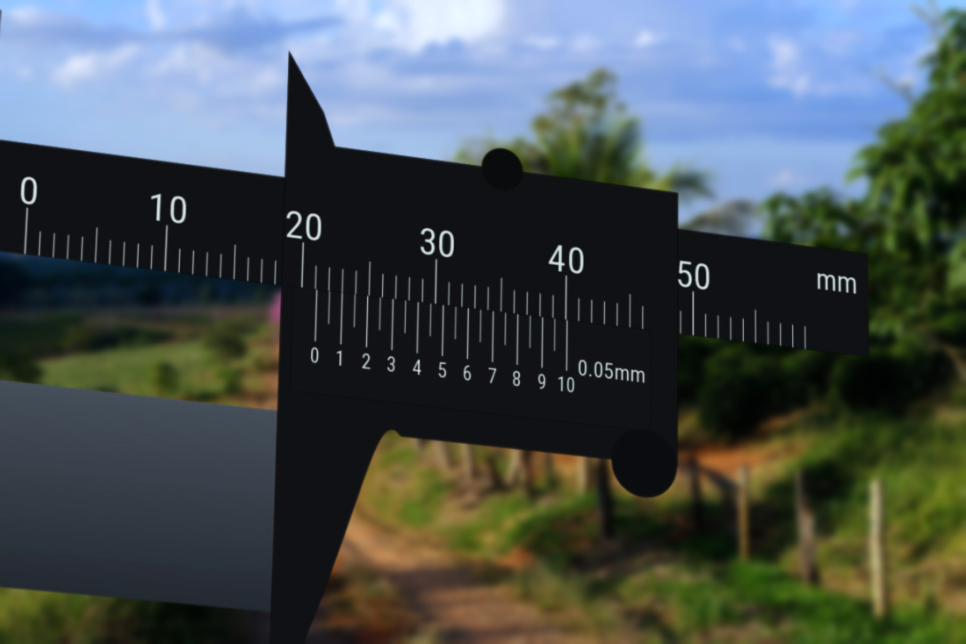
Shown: mm 21.1
